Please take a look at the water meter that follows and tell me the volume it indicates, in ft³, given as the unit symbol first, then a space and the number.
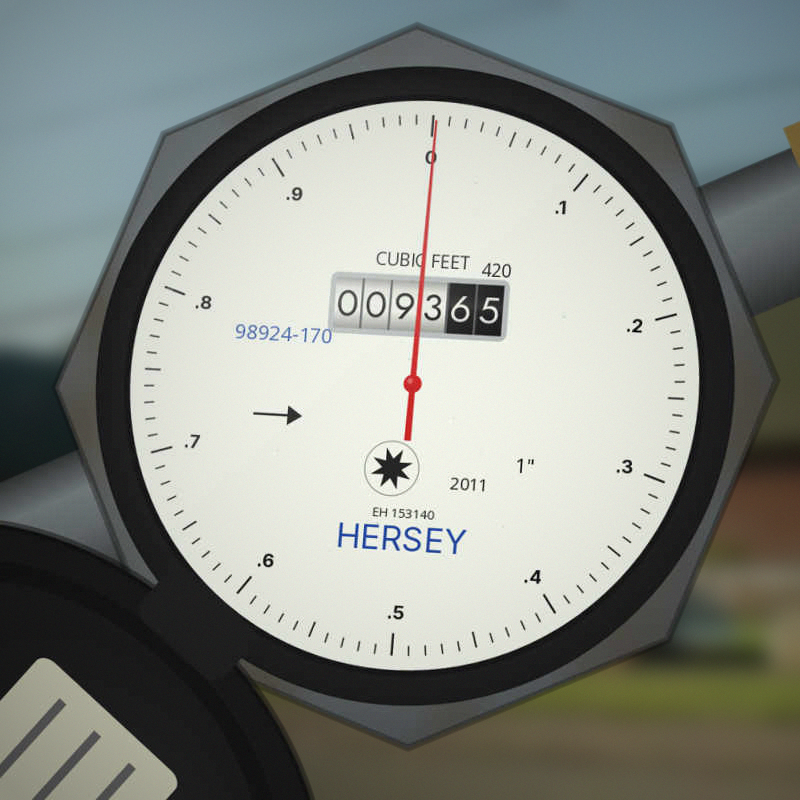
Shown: ft³ 9365.00
